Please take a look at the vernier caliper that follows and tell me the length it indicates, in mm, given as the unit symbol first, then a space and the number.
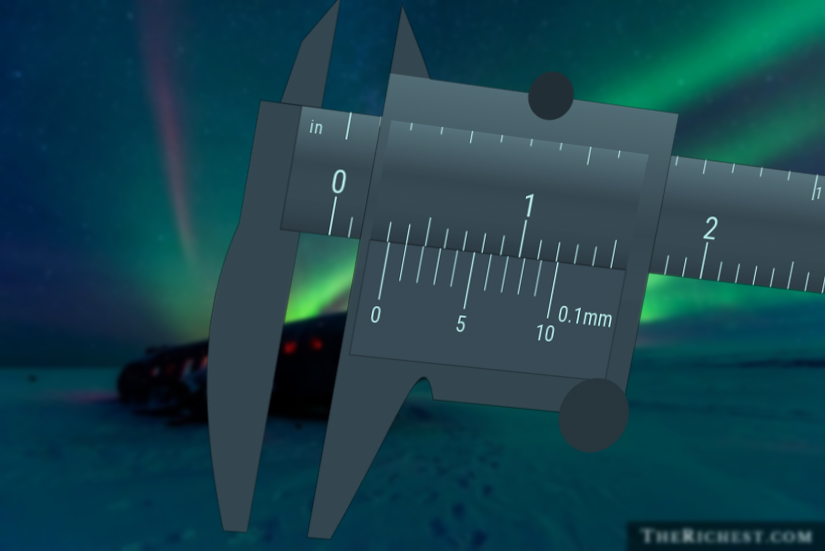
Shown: mm 3.1
